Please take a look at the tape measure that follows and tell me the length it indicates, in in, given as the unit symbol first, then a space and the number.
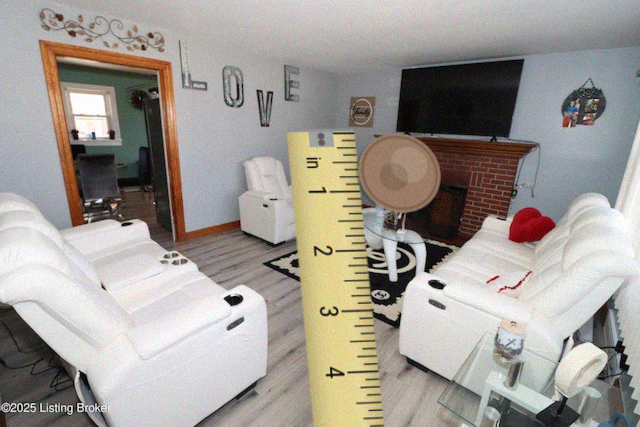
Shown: in 1.375
